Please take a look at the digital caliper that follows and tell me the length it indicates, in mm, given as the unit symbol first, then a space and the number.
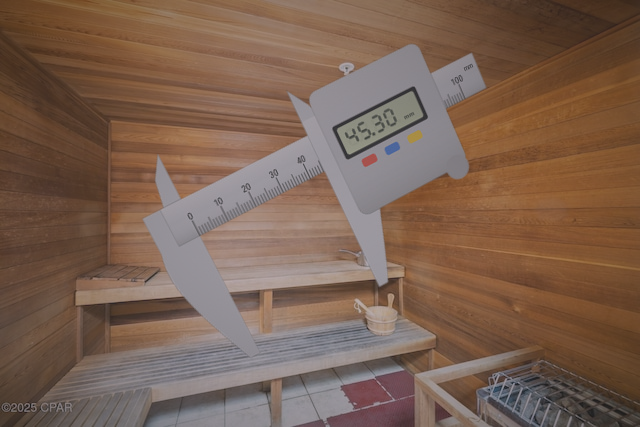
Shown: mm 45.30
